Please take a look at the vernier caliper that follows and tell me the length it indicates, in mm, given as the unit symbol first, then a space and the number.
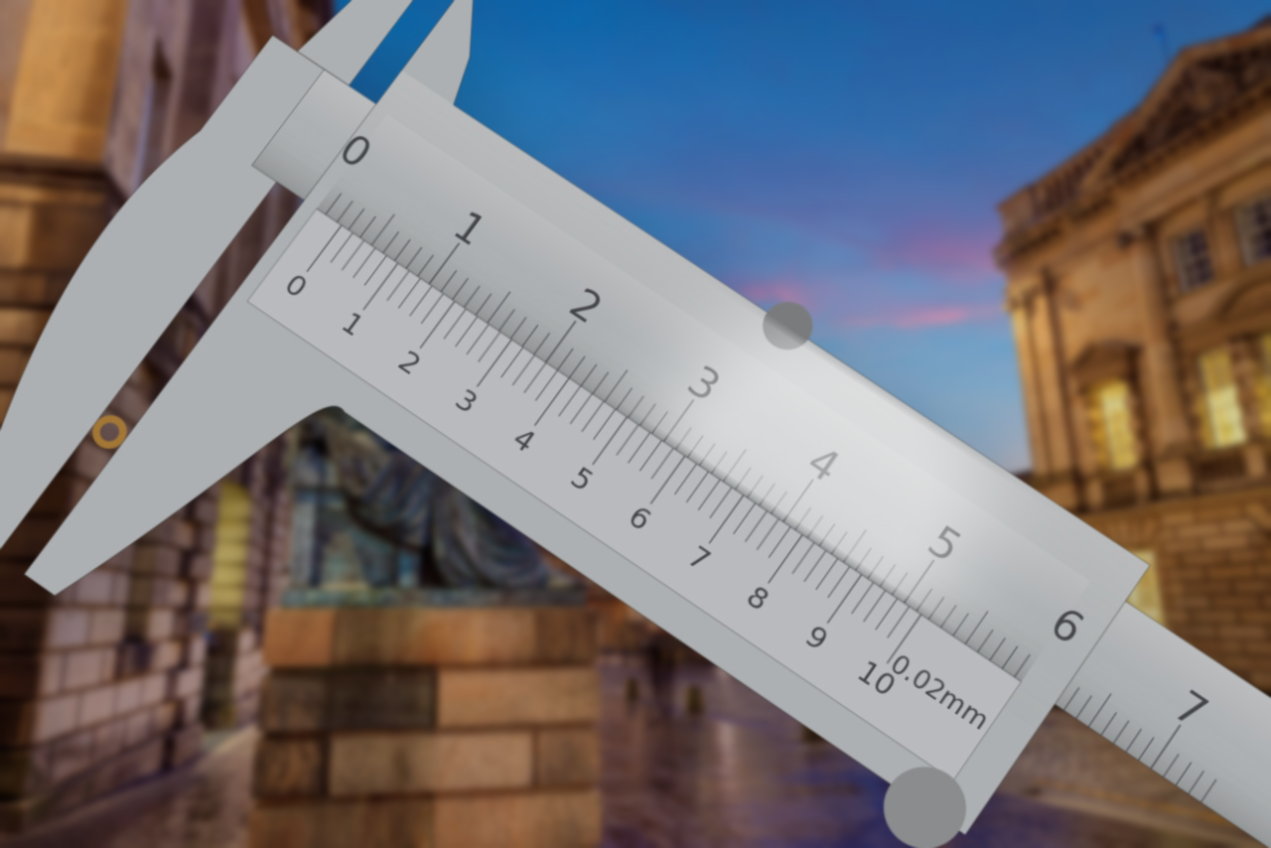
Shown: mm 2.4
